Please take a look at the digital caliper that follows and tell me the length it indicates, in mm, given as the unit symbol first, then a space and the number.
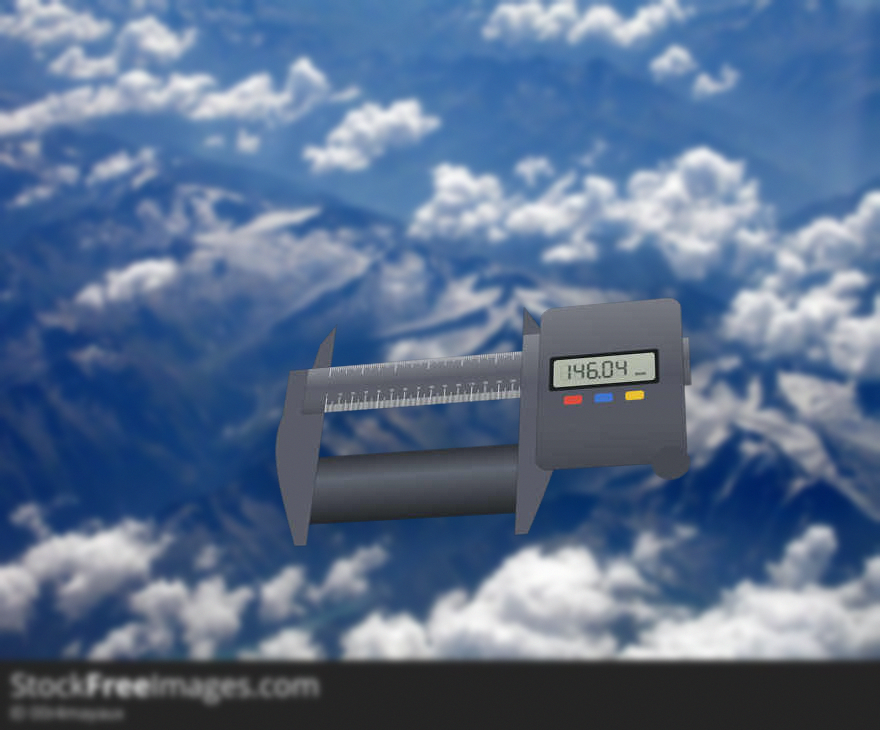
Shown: mm 146.04
